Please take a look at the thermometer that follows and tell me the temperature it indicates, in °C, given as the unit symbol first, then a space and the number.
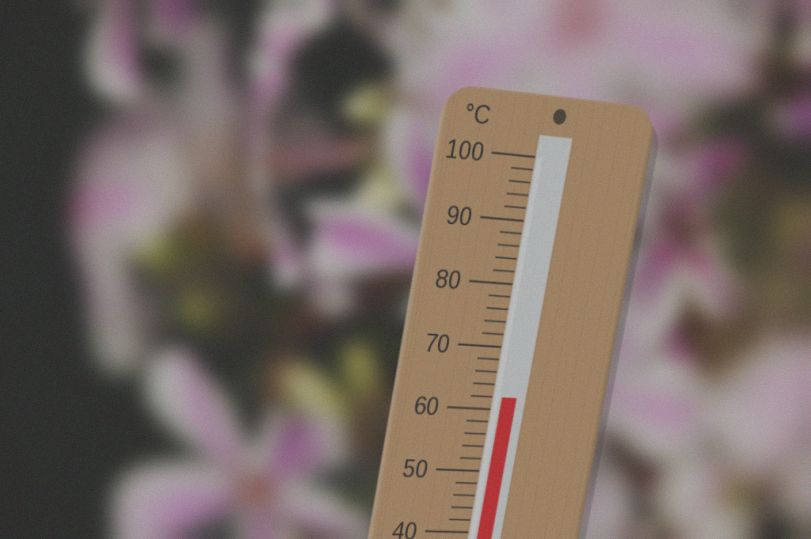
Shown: °C 62
